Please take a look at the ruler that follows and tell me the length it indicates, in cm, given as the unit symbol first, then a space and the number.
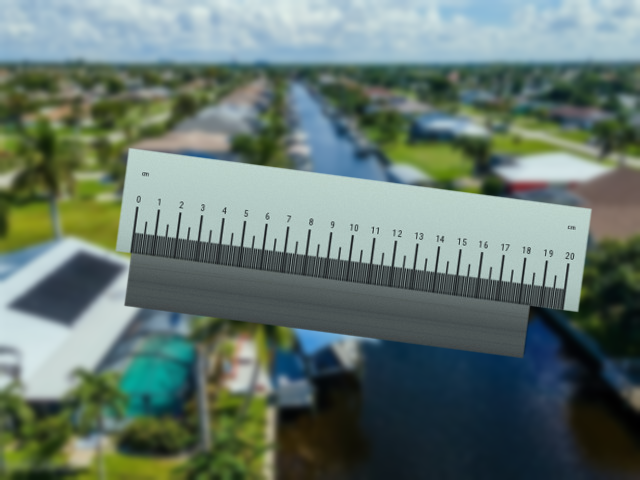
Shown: cm 18.5
